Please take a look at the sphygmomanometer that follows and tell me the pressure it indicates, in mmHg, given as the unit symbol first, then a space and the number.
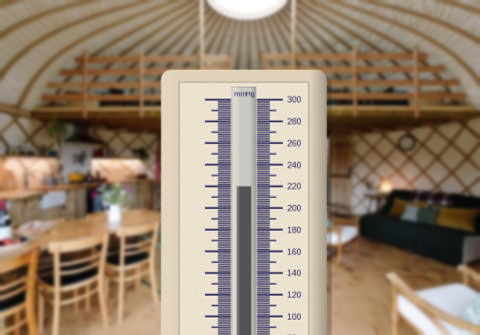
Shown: mmHg 220
